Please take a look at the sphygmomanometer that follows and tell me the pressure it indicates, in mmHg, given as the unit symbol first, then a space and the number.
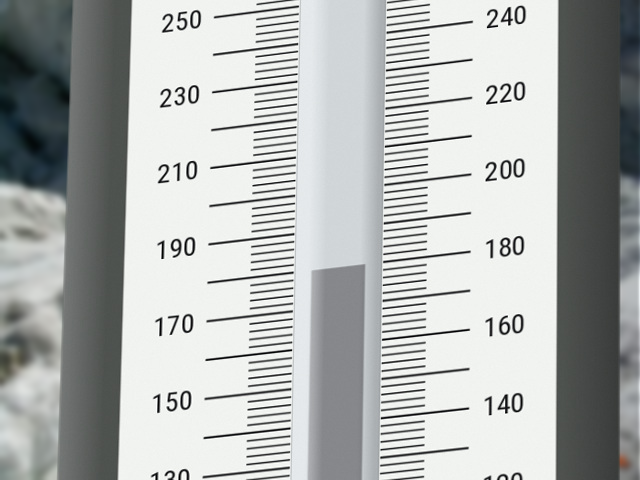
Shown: mmHg 180
